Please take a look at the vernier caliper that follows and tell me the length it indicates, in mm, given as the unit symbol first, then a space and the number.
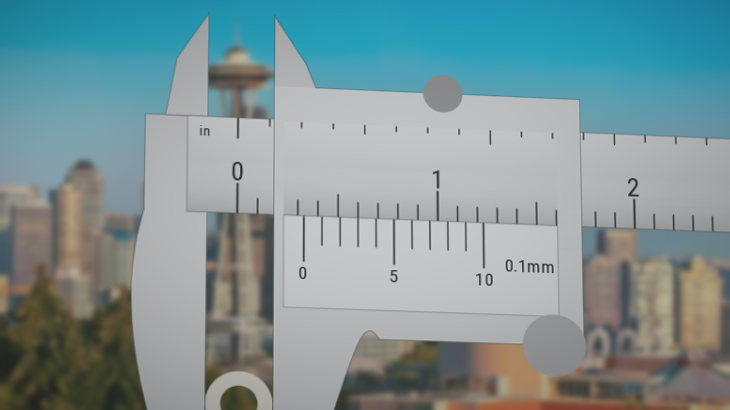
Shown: mm 3.3
